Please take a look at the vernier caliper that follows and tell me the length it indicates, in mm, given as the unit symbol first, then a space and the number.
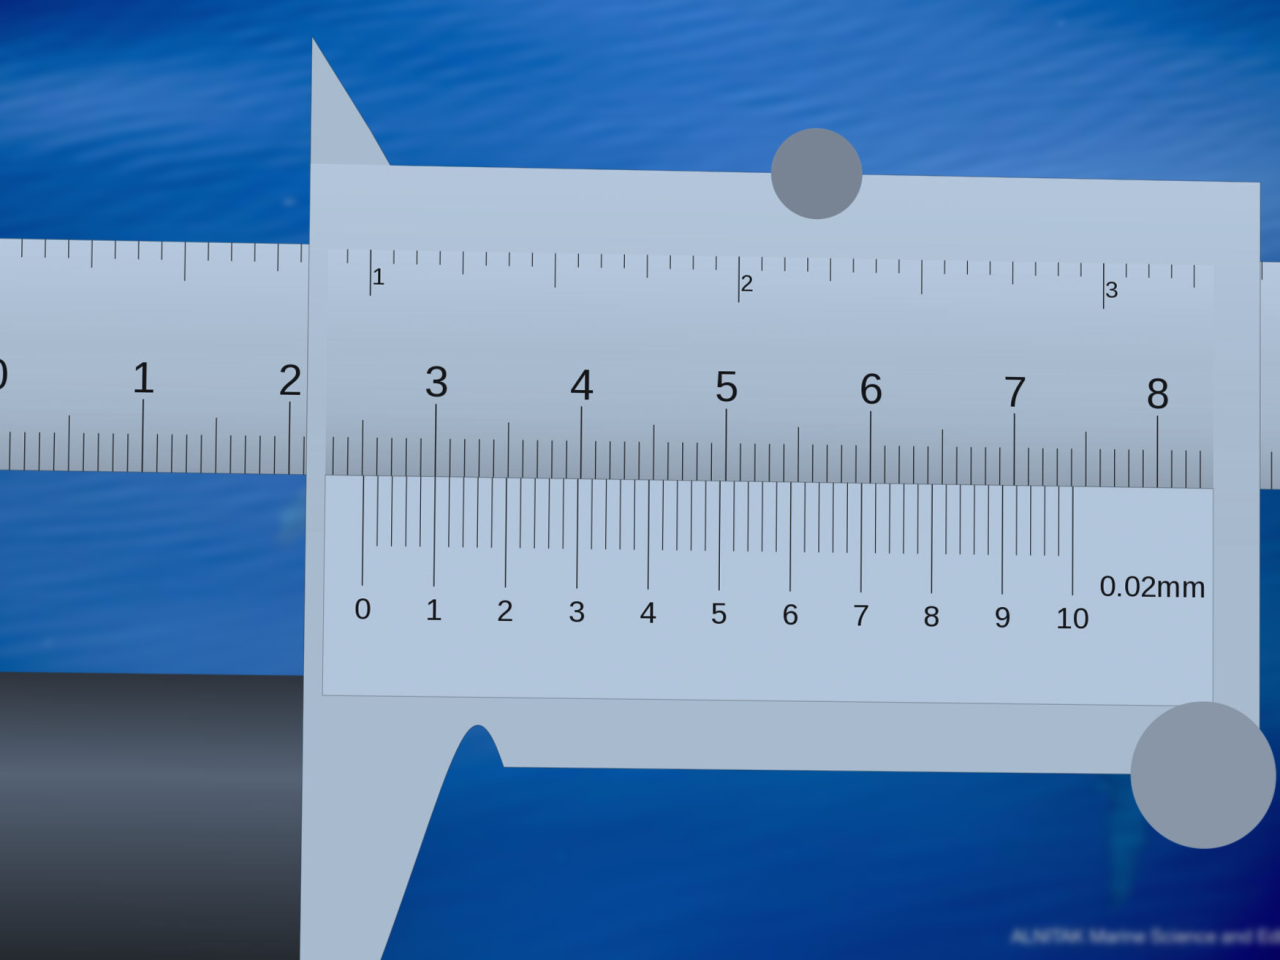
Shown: mm 25.1
